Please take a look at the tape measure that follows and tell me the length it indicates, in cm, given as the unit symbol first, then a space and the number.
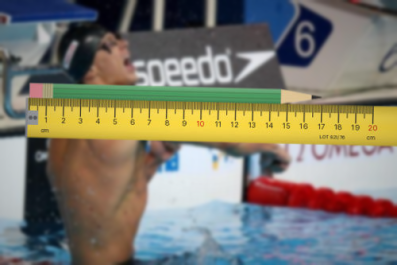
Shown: cm 17
